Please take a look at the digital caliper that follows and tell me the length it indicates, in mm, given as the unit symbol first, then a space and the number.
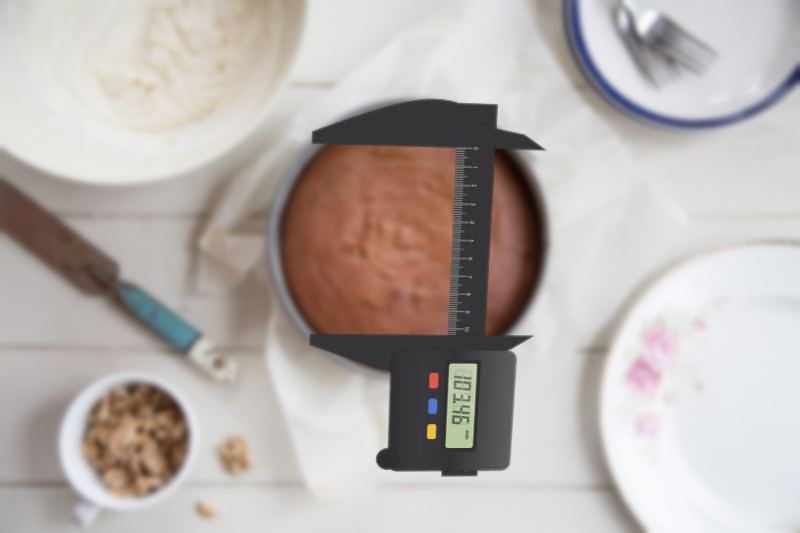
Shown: mm 103.46
